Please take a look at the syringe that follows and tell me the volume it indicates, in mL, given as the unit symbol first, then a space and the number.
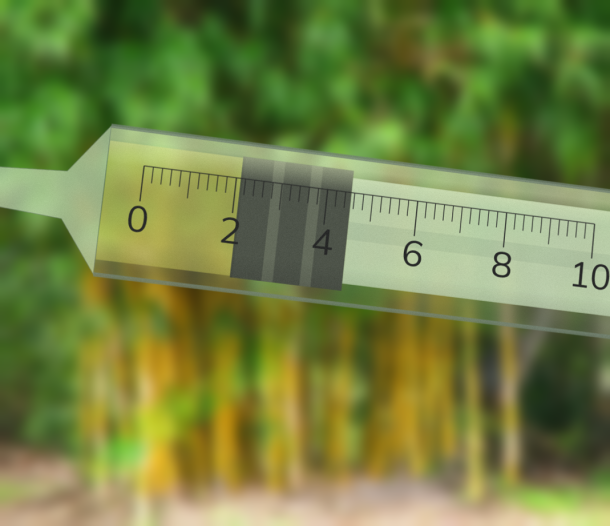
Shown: mL 2.1
